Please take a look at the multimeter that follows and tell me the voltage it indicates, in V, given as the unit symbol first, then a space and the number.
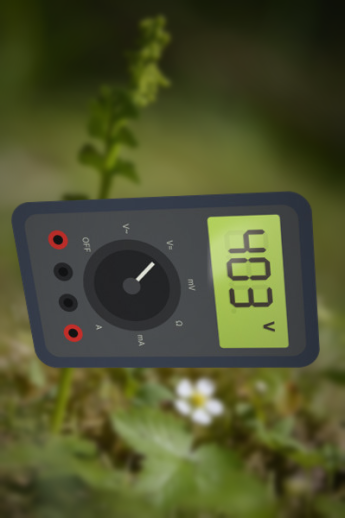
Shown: V 403
